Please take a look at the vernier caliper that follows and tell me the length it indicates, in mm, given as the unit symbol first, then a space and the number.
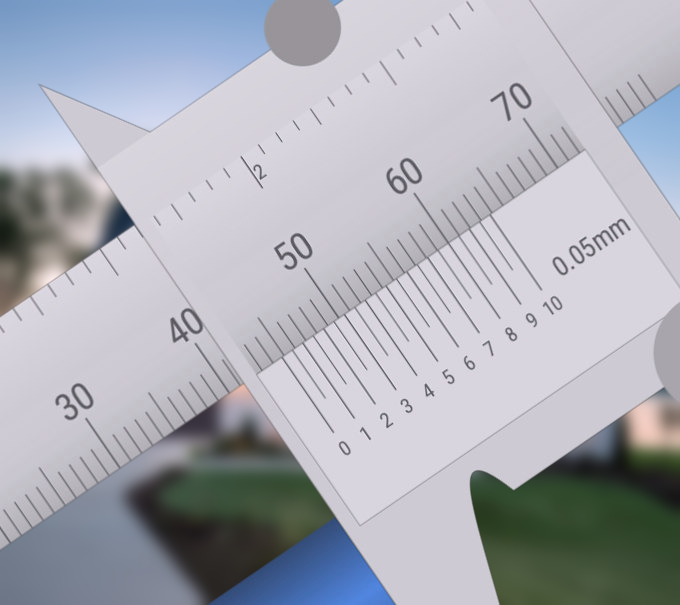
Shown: mm 44.8
